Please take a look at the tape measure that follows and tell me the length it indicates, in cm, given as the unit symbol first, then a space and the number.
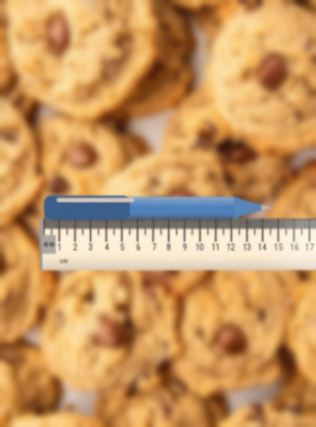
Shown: cm 14.5
